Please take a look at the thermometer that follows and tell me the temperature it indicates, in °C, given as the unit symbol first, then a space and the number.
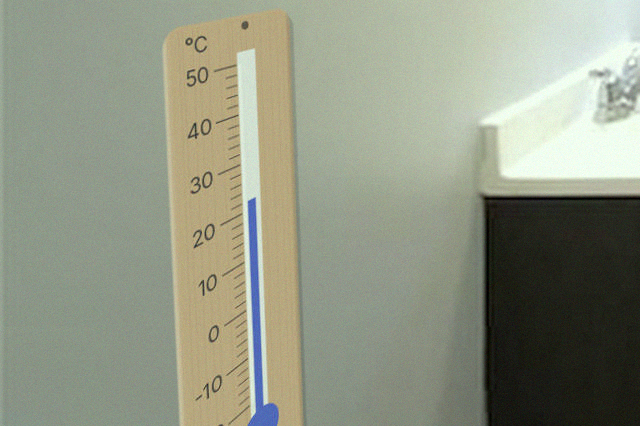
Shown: °C 22
